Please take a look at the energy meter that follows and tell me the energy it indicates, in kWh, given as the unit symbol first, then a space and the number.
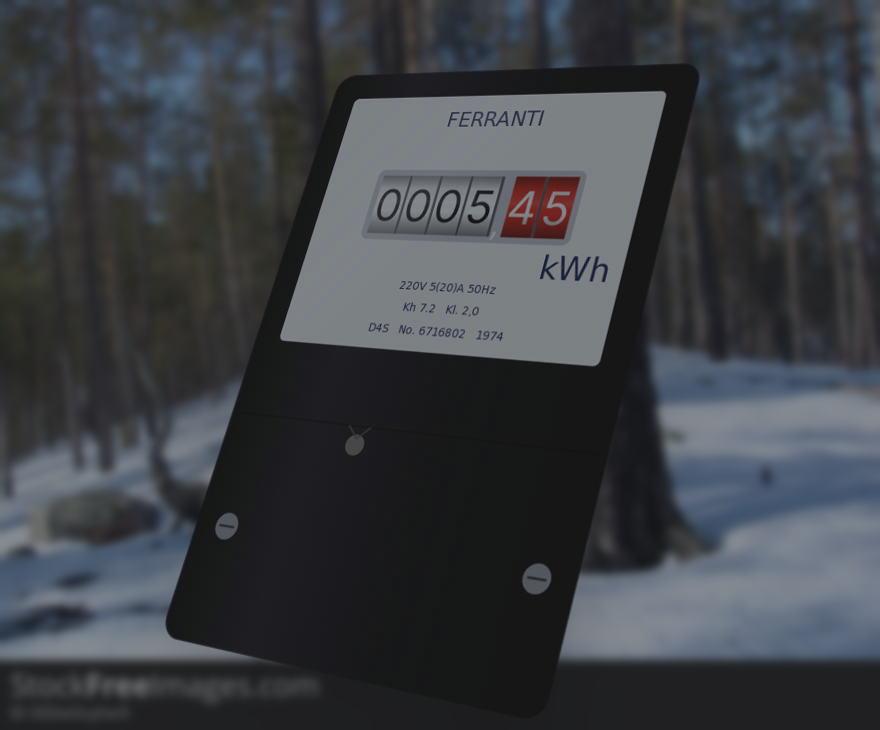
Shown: kWh 5.45
